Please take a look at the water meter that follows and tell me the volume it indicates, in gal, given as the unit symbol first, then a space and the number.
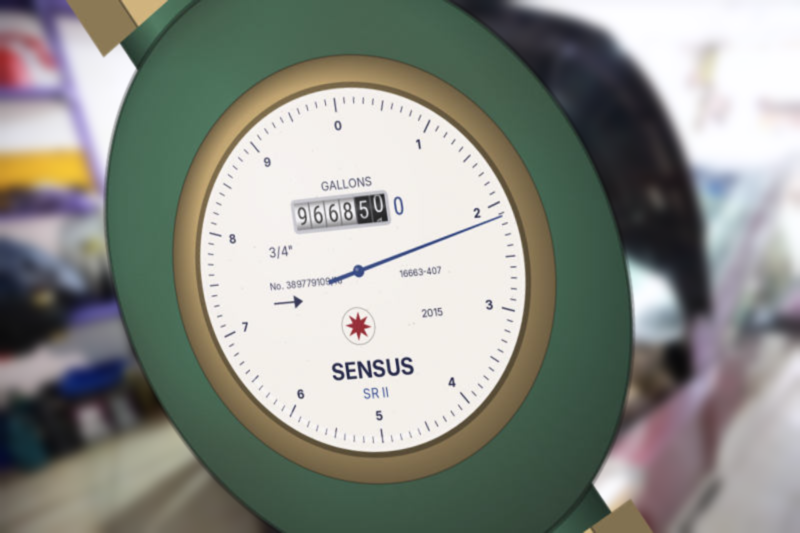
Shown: gal 9668502.1
